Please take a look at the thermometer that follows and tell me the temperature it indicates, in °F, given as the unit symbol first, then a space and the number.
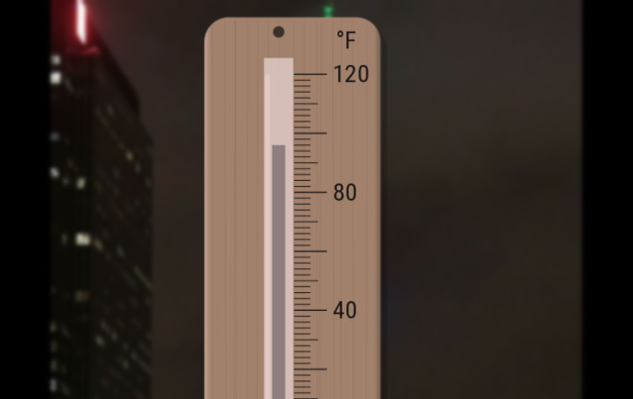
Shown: °F 96
